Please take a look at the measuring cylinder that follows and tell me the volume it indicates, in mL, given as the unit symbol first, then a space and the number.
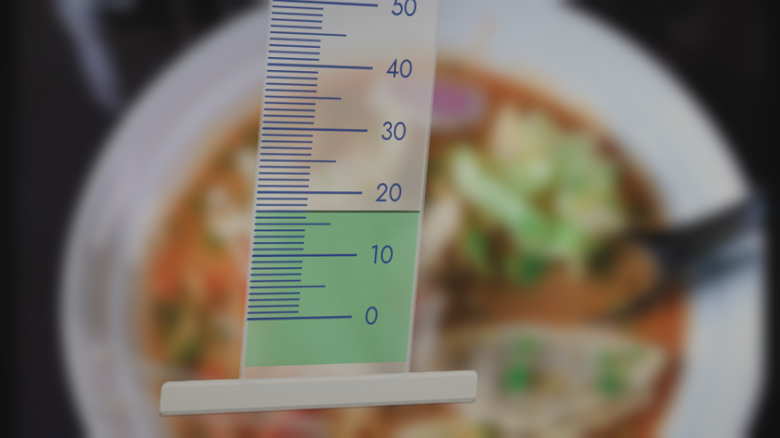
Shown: mL 17
